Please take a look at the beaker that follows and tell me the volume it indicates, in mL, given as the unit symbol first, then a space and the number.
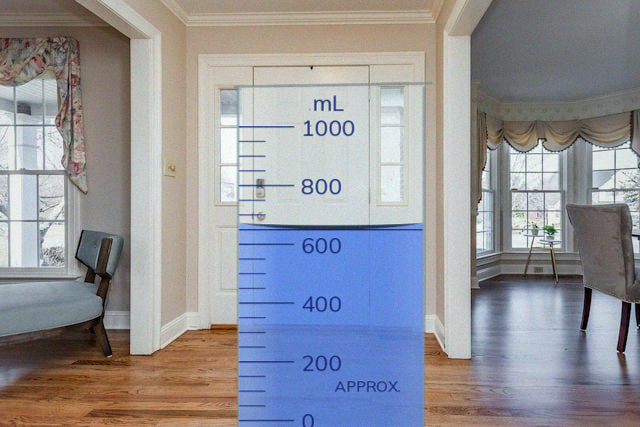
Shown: mL 650
